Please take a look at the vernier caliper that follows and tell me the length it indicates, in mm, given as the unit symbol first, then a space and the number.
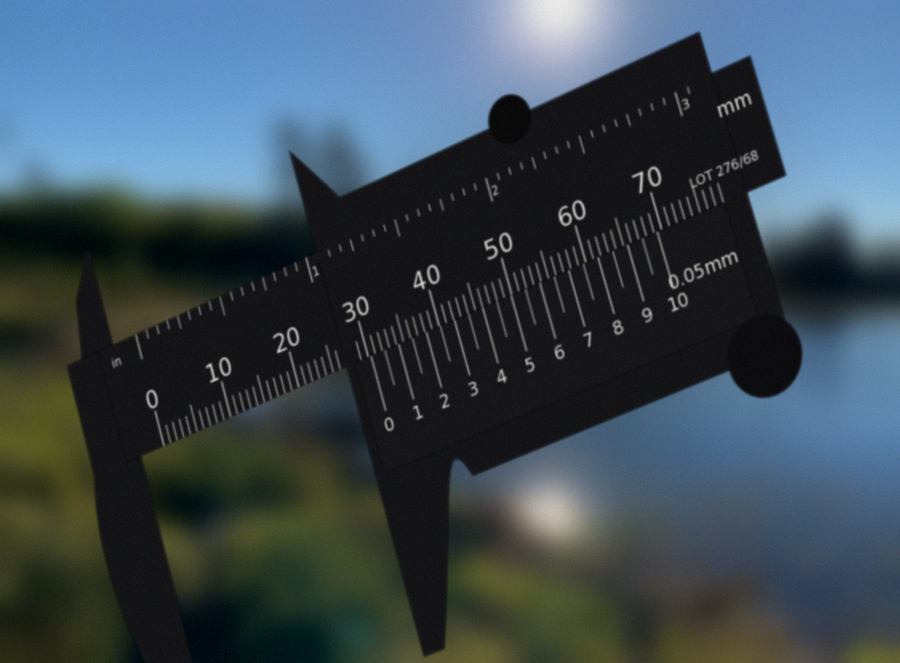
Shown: mm 30.4
